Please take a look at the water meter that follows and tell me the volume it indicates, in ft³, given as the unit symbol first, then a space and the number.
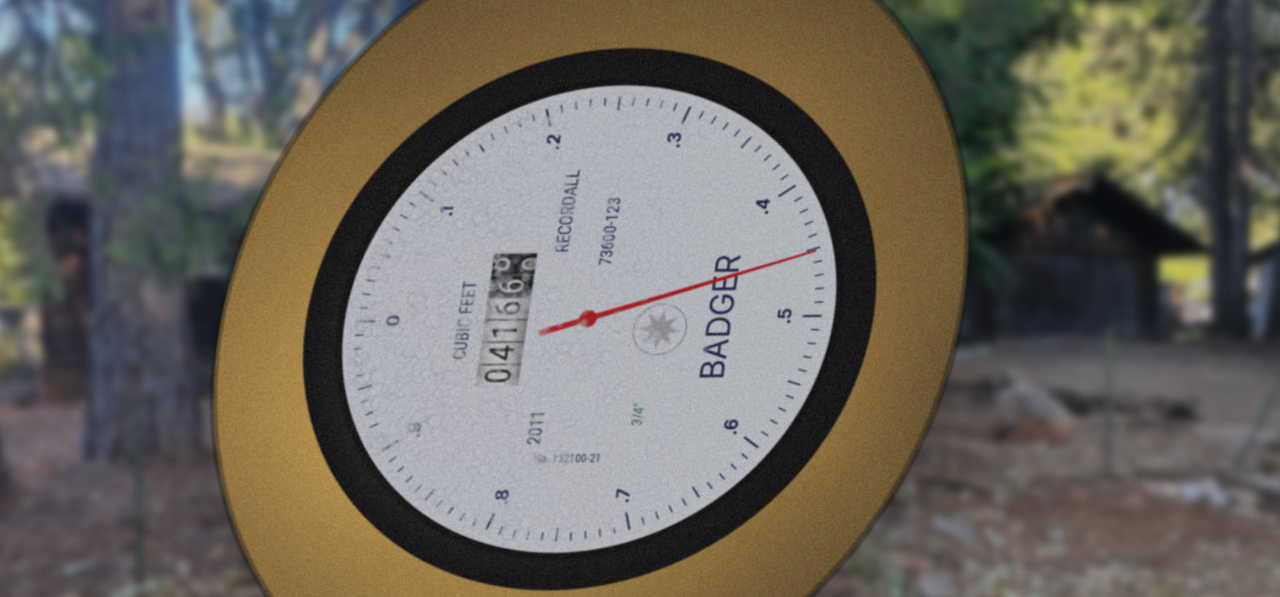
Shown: ft³ 41668.45
